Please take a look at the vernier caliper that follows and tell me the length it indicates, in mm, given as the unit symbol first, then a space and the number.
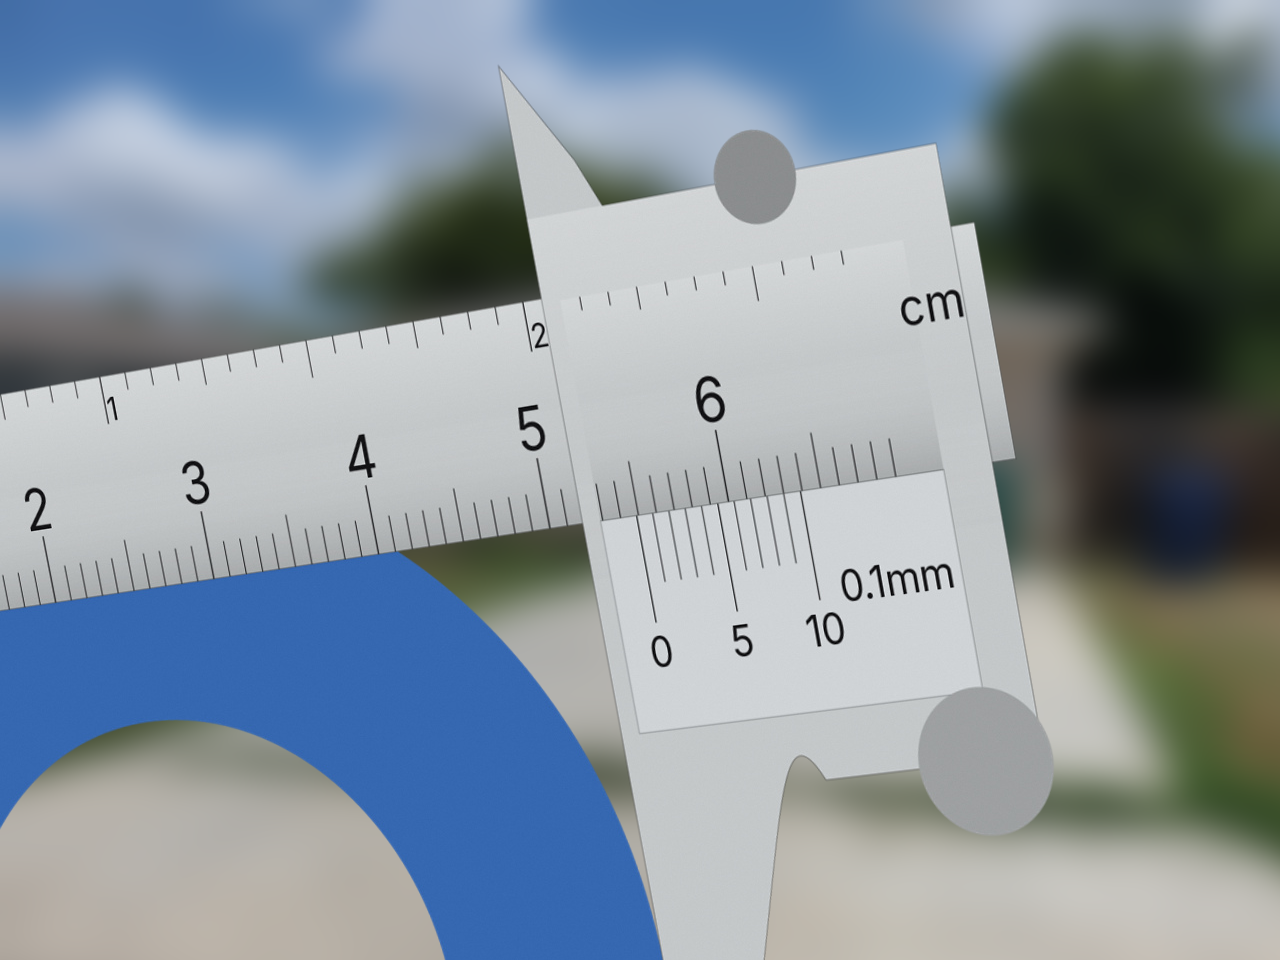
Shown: mm 54.9
